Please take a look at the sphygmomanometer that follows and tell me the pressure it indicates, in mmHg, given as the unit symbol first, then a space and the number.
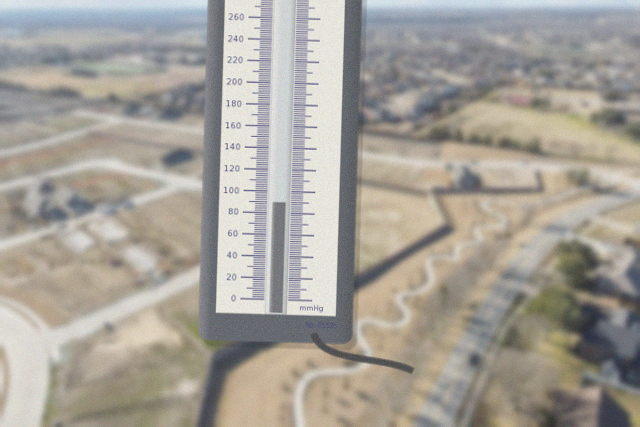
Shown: mmHg 90
